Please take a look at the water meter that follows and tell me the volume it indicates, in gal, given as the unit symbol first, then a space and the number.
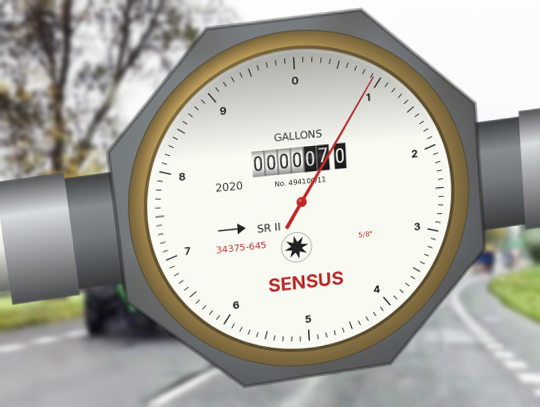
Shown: gal 70.9
